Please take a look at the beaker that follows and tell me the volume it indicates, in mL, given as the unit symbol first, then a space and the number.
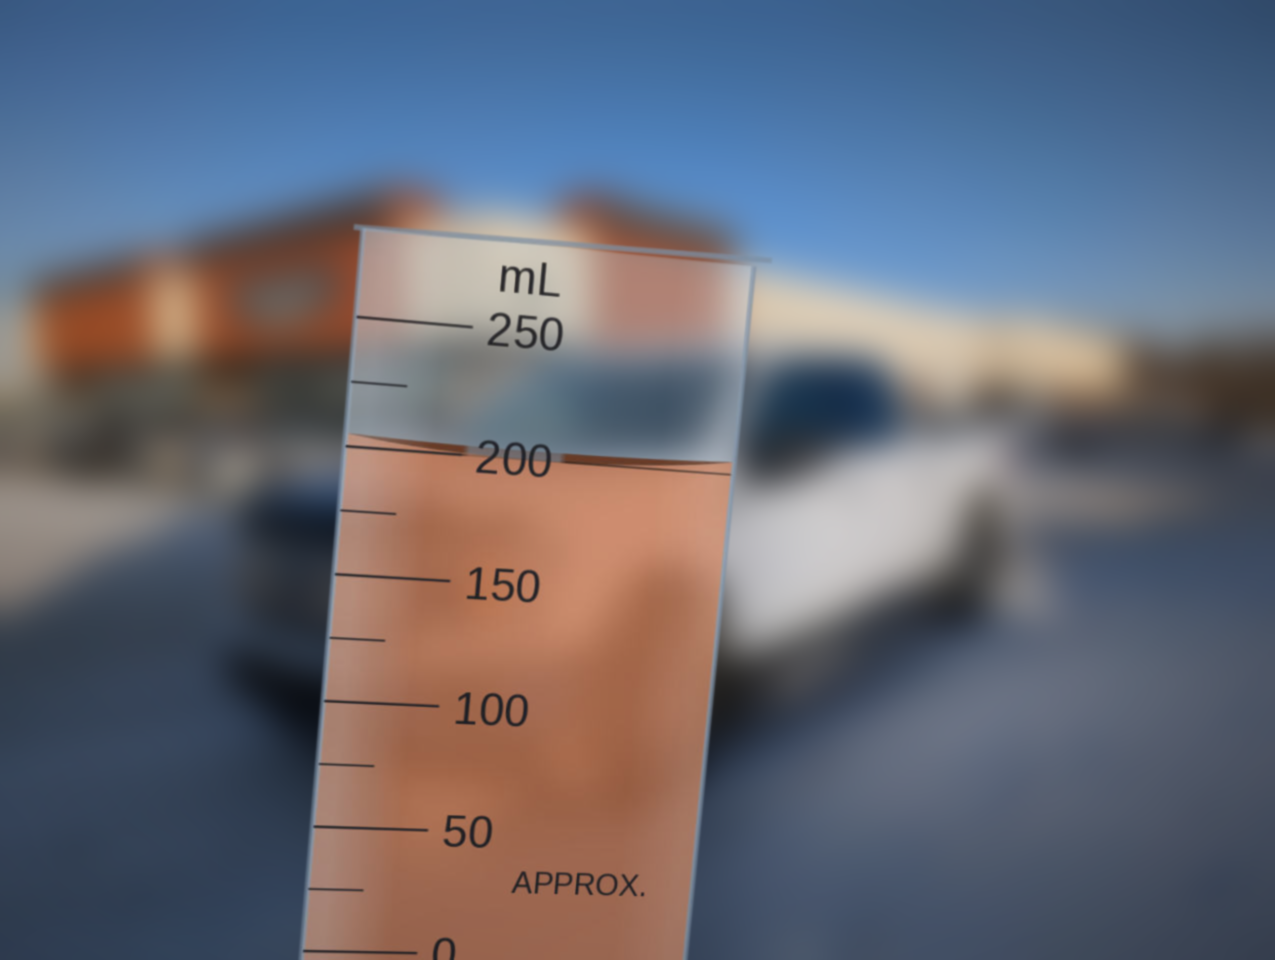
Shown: mL 200
